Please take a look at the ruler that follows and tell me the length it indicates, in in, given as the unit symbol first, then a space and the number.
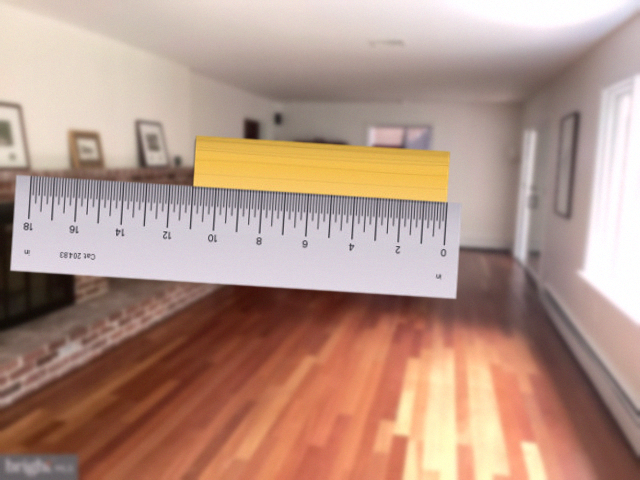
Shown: in 11
